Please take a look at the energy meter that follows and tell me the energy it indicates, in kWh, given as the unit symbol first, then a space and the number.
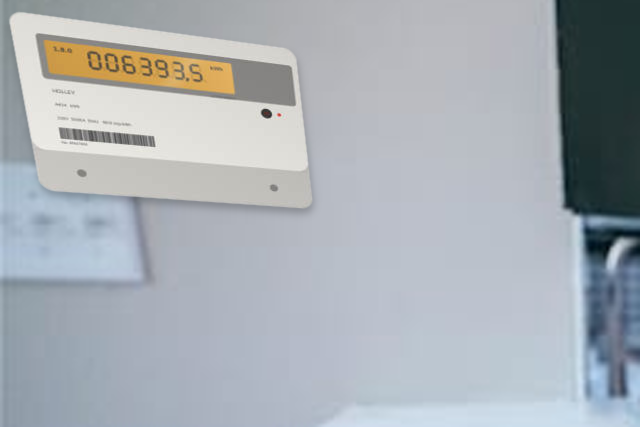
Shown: kWh 6393.5
